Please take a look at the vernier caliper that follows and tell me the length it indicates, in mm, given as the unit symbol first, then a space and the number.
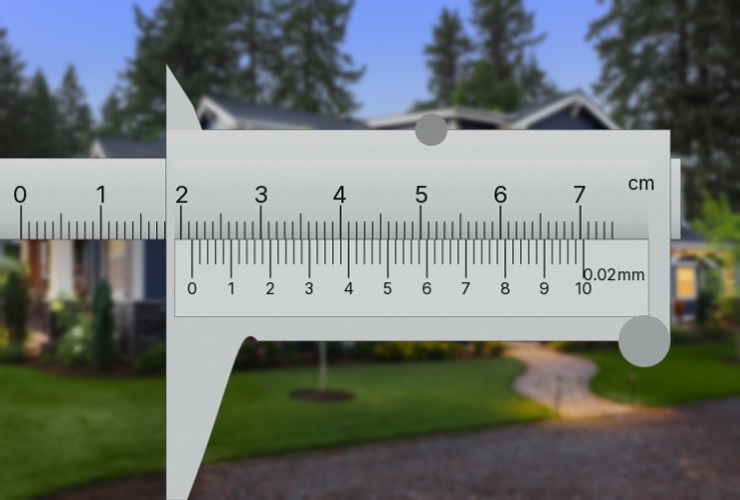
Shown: mm 21.4
